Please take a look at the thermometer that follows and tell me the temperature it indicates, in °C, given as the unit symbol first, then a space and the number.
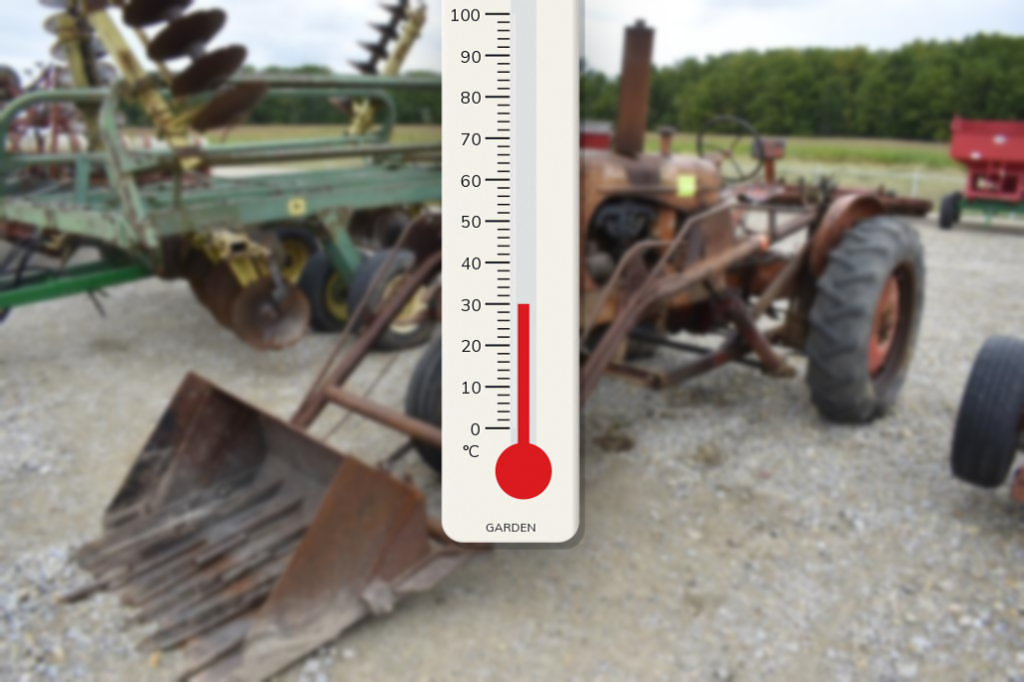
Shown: °C 30
